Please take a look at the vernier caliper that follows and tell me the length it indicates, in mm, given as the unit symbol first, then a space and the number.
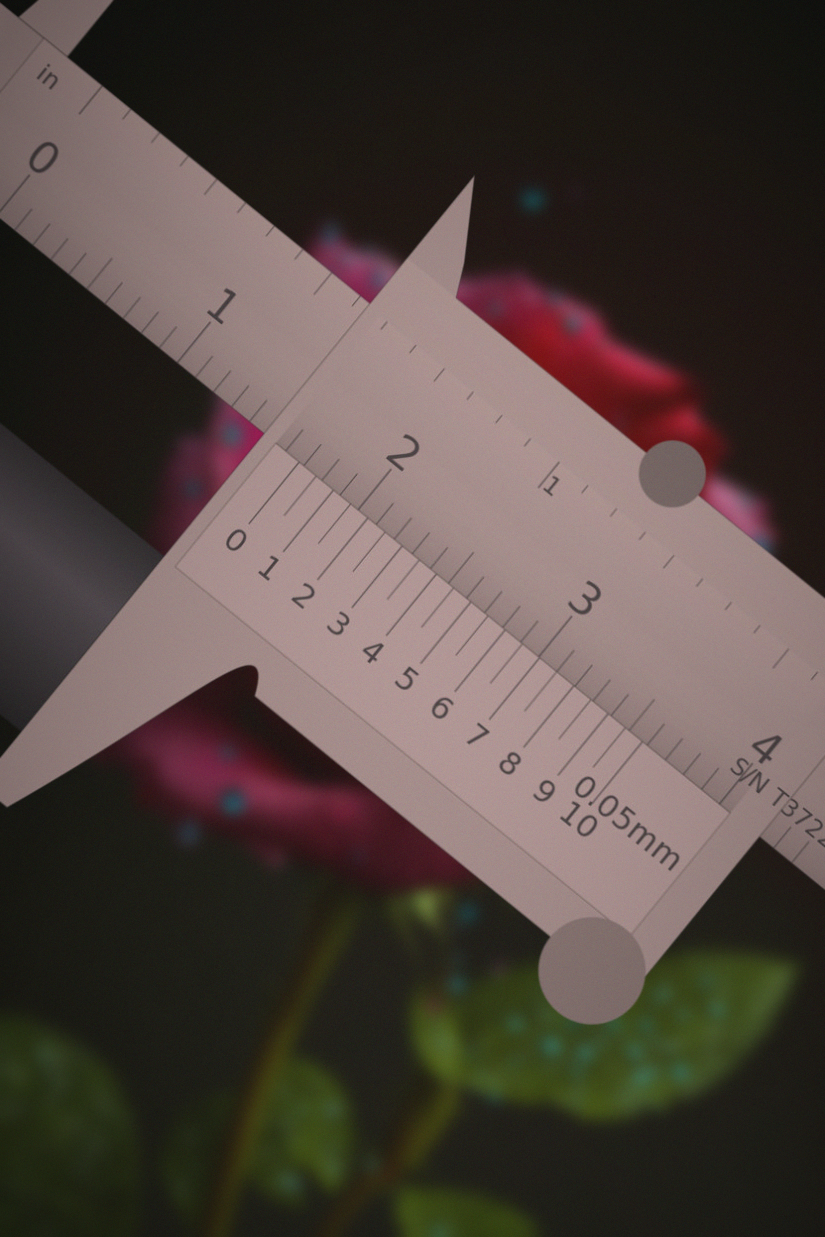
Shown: mm 16.75
